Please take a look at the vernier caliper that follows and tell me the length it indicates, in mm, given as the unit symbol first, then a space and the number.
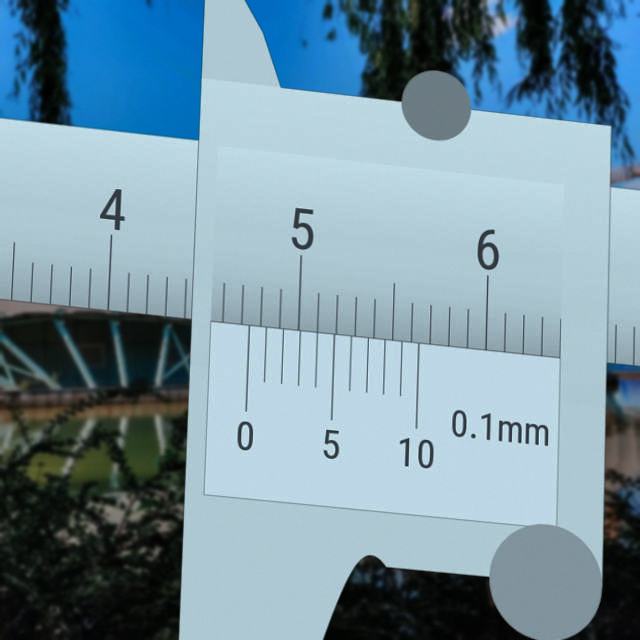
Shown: mm 47.4
